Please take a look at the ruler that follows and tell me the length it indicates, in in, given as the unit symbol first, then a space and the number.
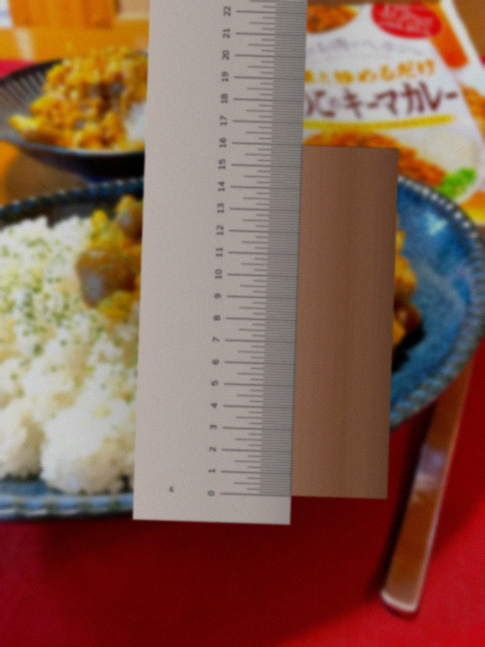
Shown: in 16
